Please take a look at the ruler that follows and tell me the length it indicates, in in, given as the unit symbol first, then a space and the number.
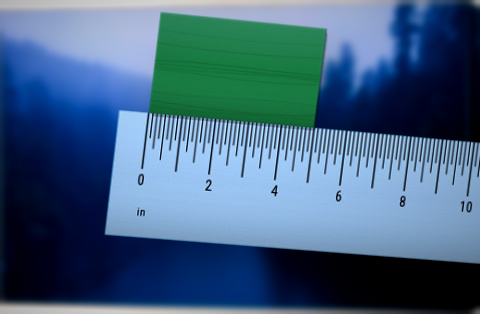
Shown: in 5
